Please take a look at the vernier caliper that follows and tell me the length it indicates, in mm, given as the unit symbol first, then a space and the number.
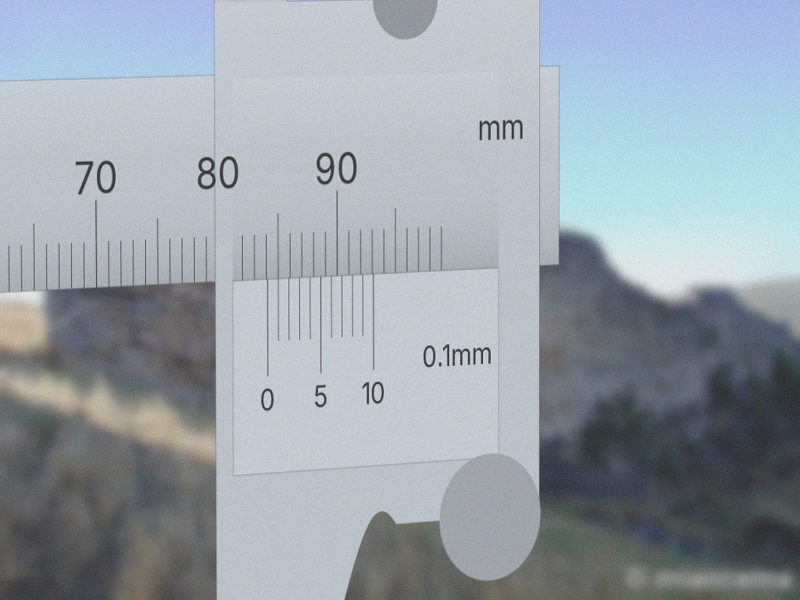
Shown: mm 84.1
